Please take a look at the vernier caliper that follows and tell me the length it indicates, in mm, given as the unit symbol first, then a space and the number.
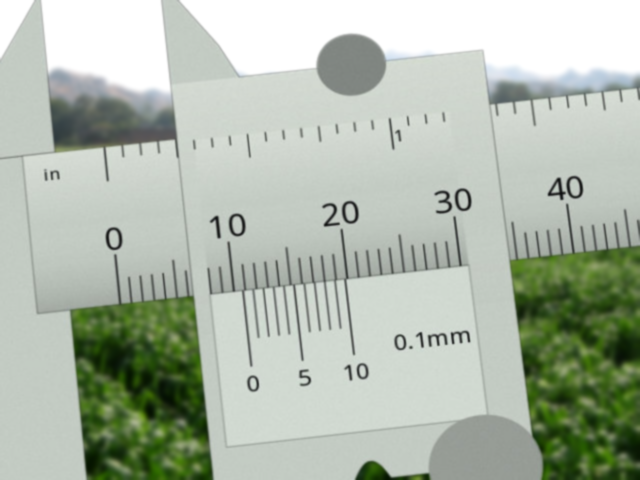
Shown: mm 10.8
